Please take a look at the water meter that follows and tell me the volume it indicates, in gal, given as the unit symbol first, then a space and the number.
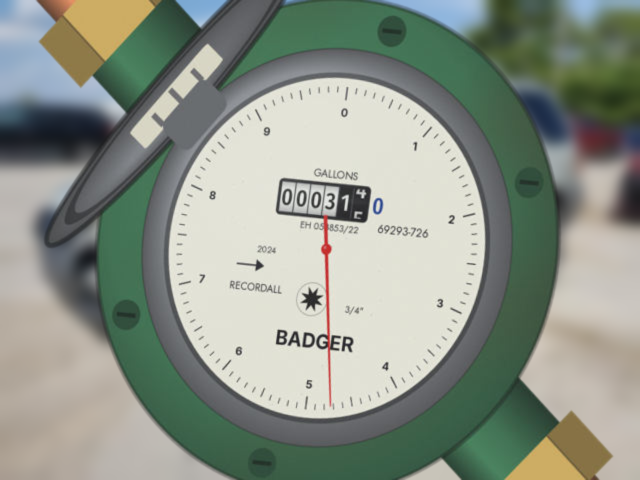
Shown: gal 3144.7
